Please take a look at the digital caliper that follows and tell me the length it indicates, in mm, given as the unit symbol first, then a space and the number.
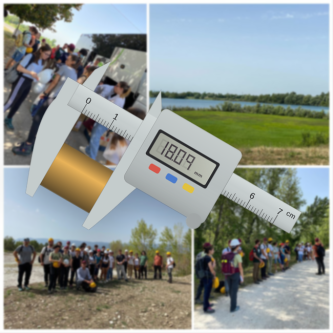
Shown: mm 18.09
